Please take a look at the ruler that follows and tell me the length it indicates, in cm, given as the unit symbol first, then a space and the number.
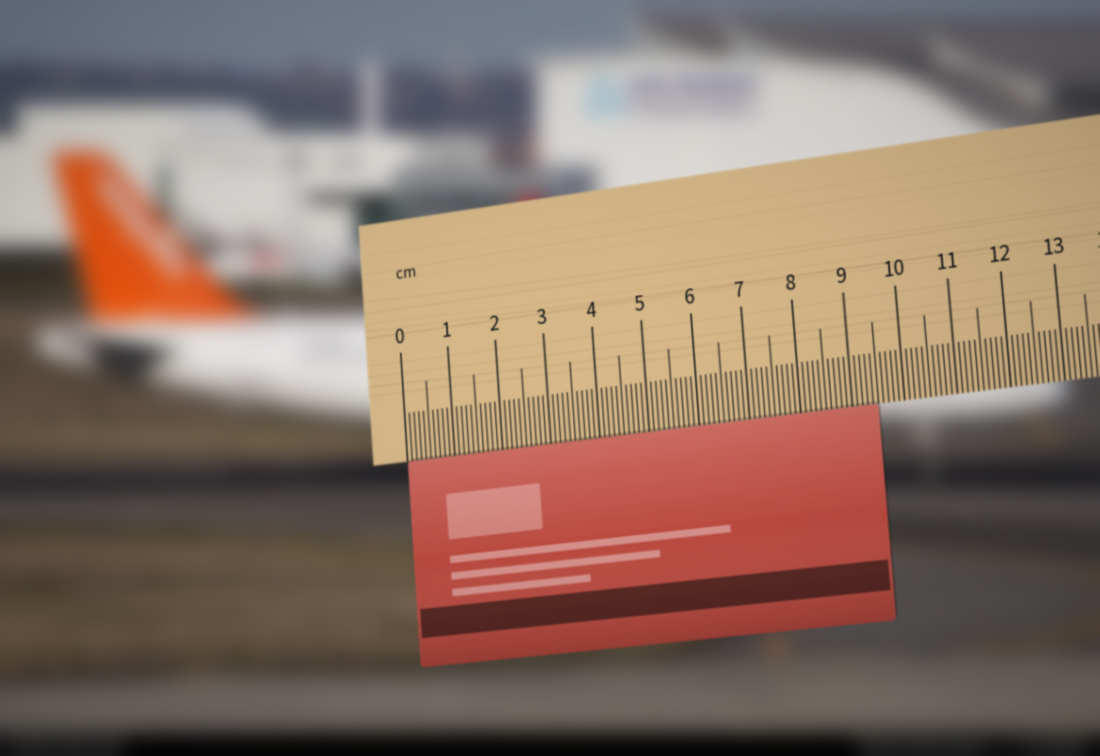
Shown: cm 9.5
